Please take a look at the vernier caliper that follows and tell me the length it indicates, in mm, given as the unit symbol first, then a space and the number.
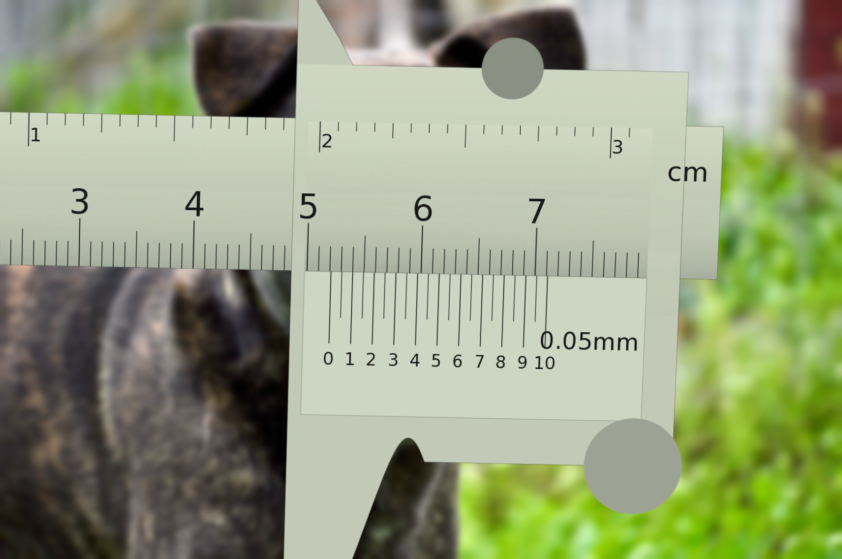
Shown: mm 52.1
